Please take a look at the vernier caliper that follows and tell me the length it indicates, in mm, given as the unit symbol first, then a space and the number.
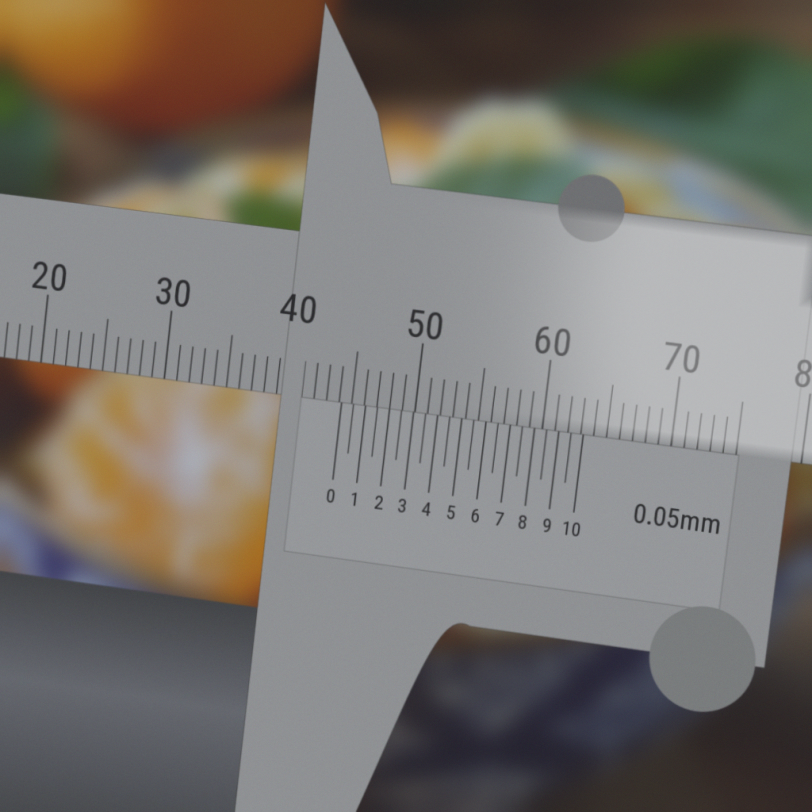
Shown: mm 44.2
